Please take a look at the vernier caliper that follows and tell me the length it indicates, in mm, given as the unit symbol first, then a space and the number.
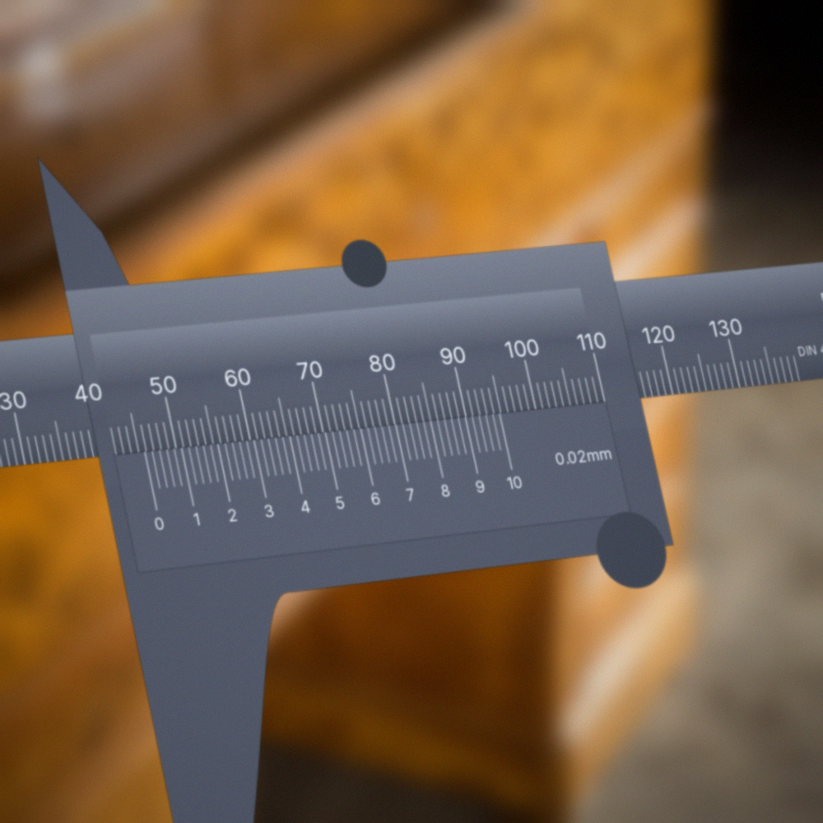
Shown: mm 45.8
